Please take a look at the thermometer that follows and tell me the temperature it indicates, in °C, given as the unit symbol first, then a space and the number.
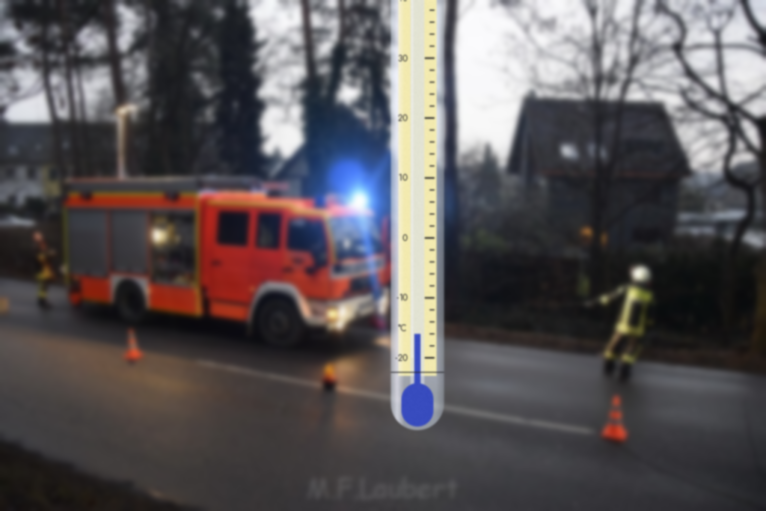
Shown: °C -16
